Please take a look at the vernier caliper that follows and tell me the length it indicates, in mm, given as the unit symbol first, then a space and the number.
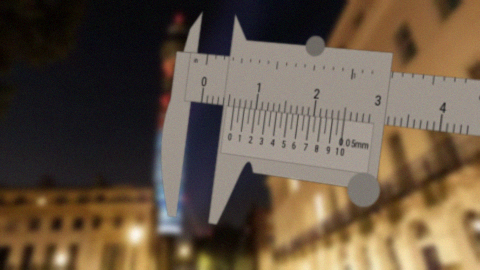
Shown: mm 6.0
